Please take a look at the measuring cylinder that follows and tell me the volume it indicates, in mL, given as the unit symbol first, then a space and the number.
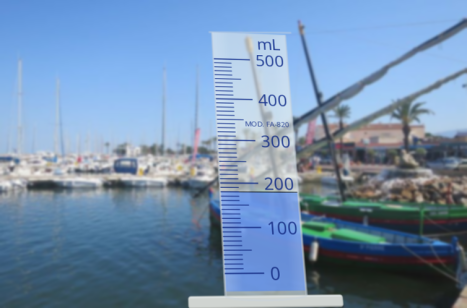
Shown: mL 180
